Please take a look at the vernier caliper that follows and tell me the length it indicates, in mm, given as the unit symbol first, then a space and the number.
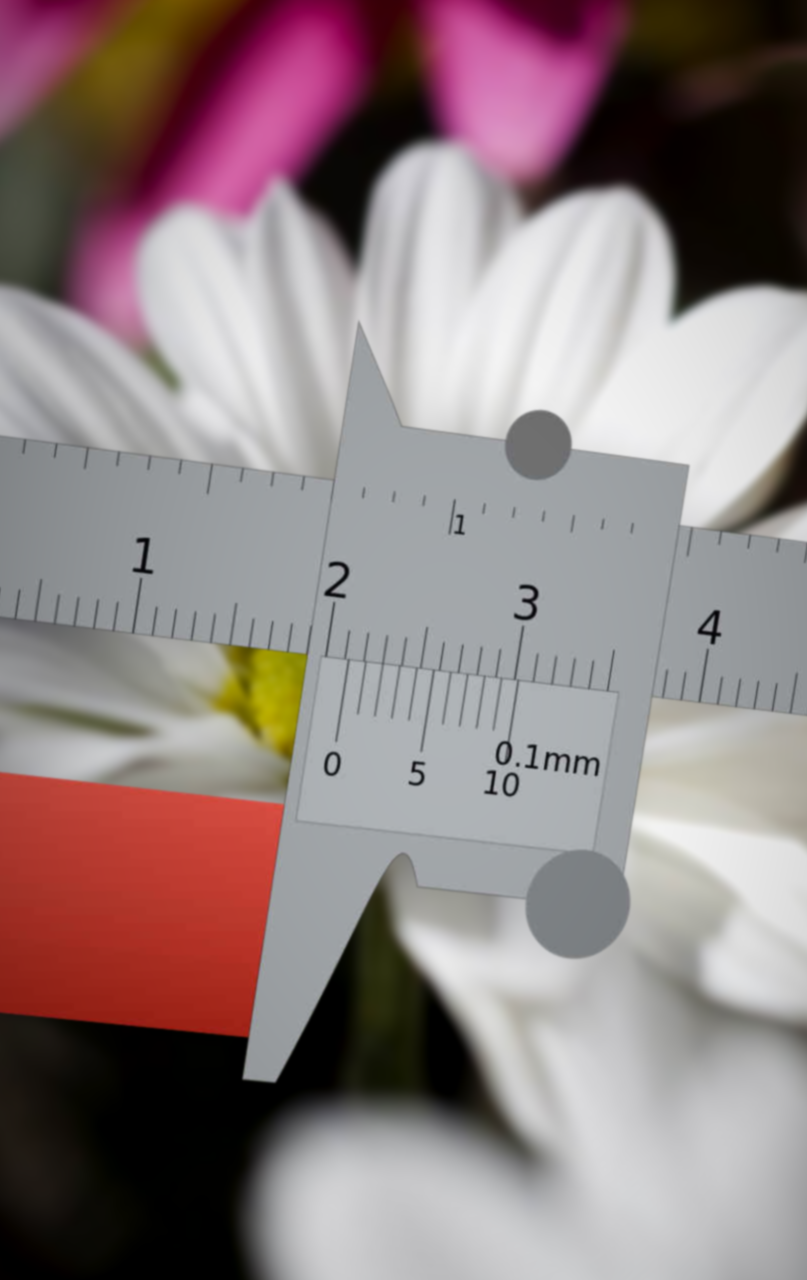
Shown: mm 21.2
